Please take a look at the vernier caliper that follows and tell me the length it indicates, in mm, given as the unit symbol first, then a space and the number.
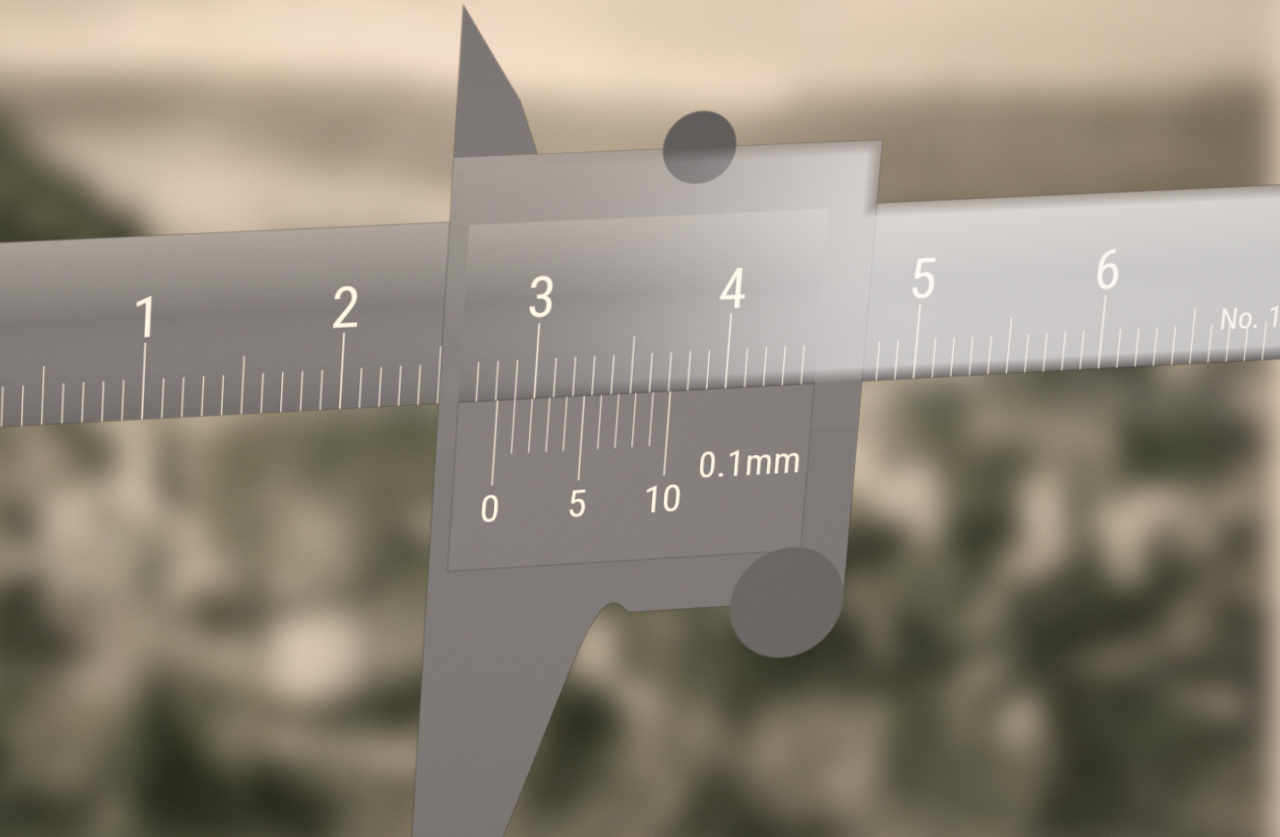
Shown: mm 28.1
